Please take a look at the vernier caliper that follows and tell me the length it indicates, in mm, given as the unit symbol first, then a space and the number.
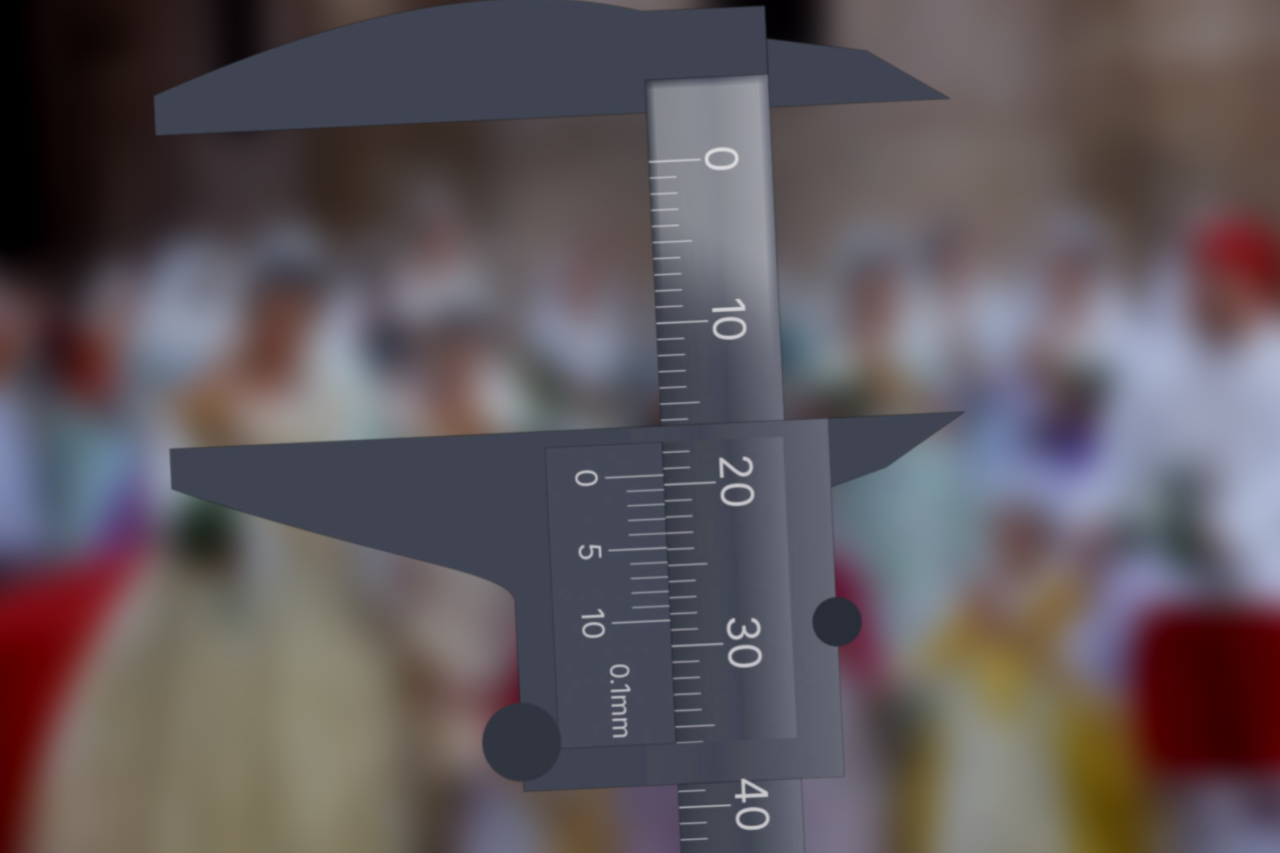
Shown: mm 19.4
